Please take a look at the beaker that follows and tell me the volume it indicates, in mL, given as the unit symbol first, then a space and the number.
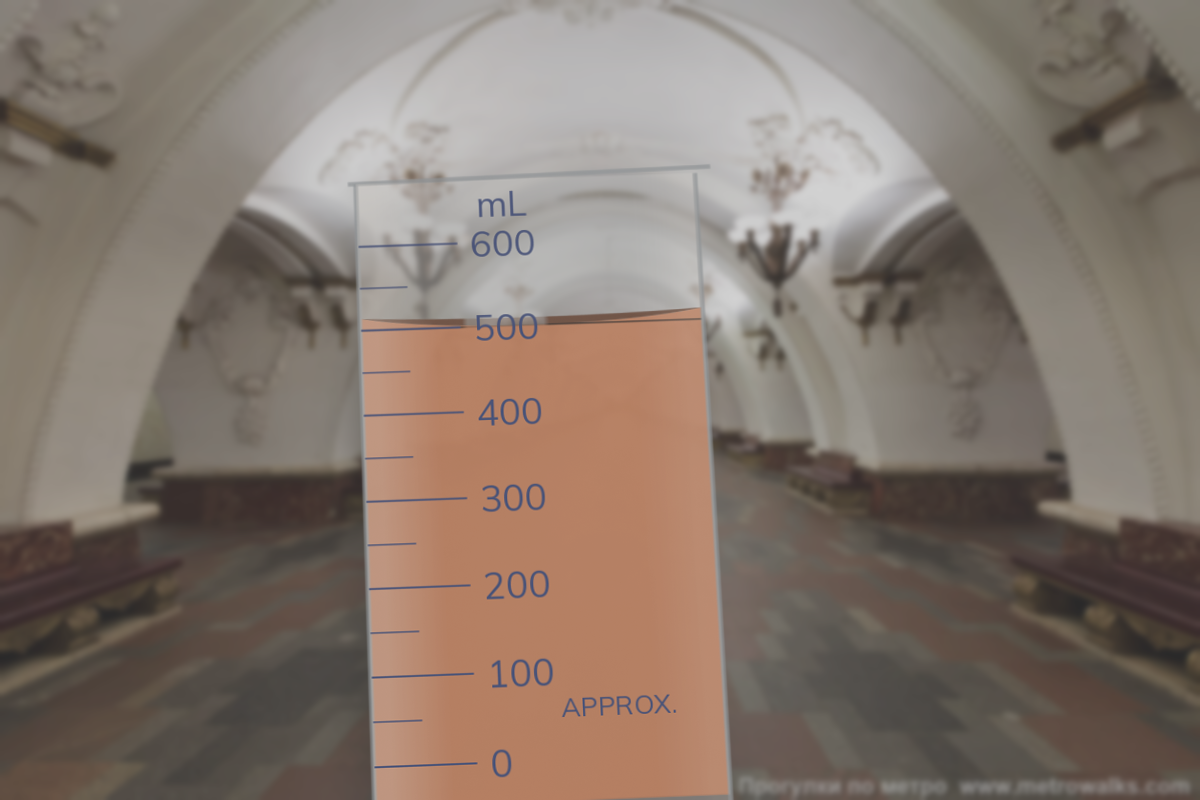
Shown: mL 500
